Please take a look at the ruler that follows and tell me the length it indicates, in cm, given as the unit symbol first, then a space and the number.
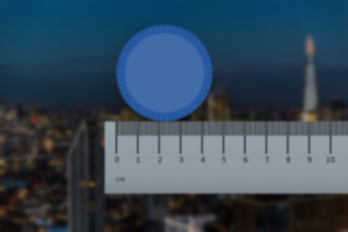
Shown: cm 4.5
